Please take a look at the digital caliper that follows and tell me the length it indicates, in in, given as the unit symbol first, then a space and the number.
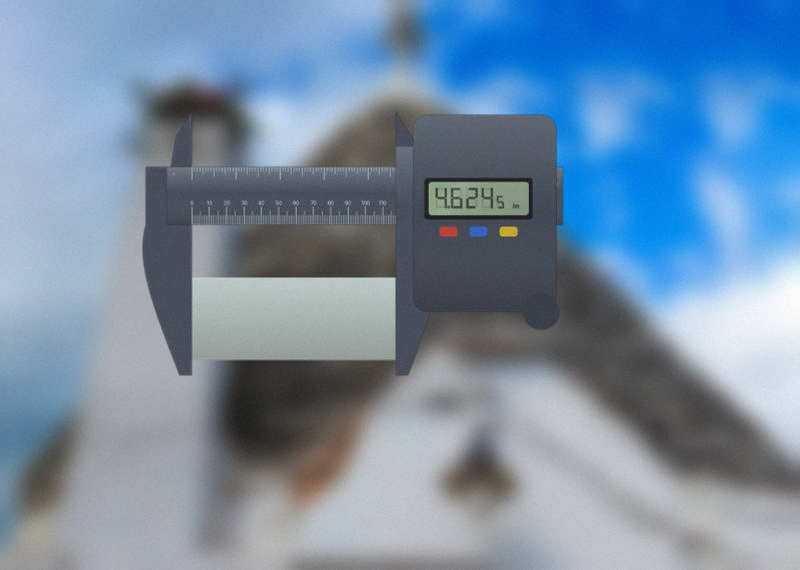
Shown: in 4.6245
